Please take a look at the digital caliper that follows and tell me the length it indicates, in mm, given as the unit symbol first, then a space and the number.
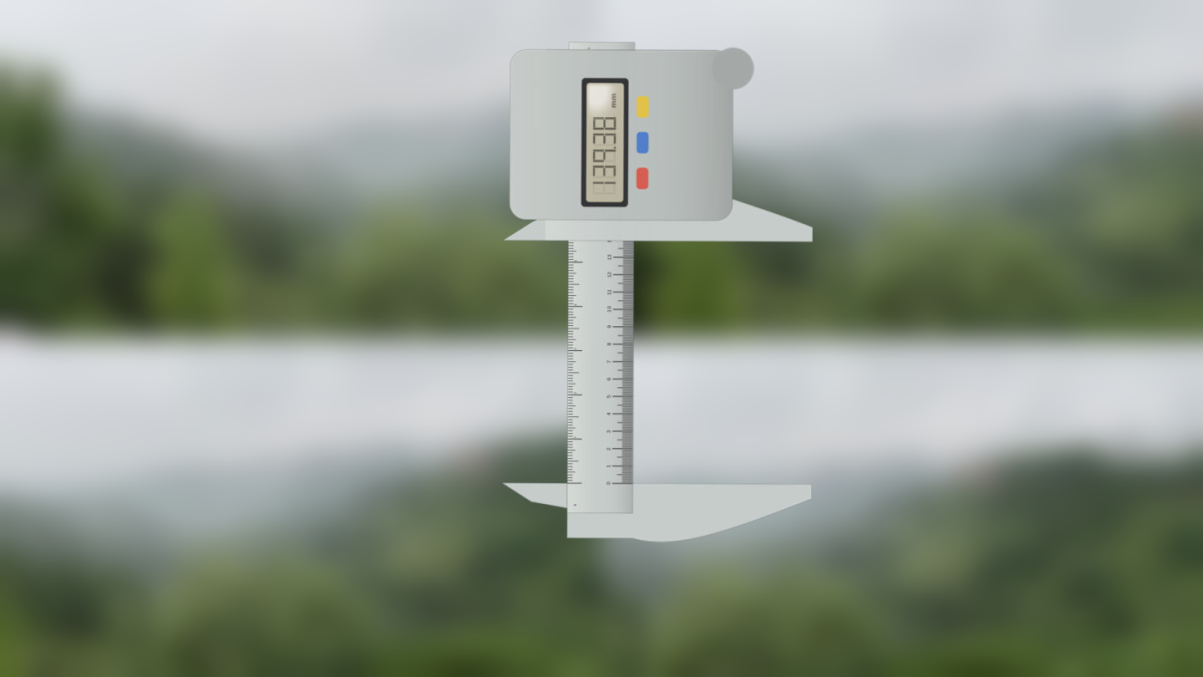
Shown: mm 139.38
